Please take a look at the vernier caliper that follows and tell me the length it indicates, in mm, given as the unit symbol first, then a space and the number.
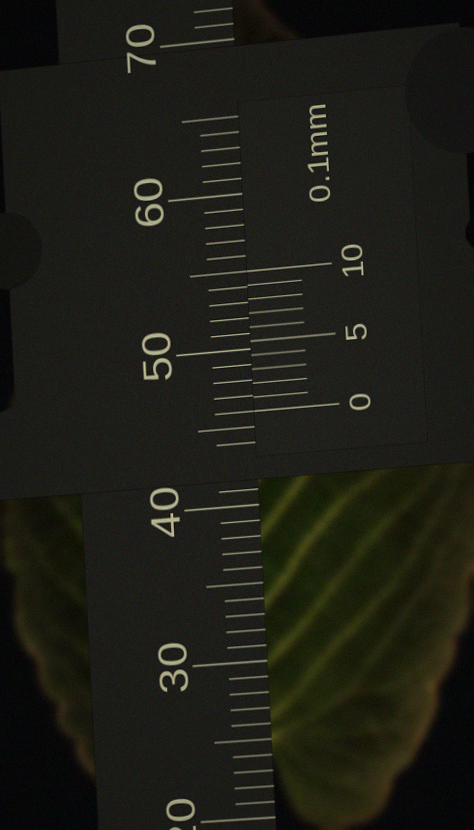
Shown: mm 46.0
